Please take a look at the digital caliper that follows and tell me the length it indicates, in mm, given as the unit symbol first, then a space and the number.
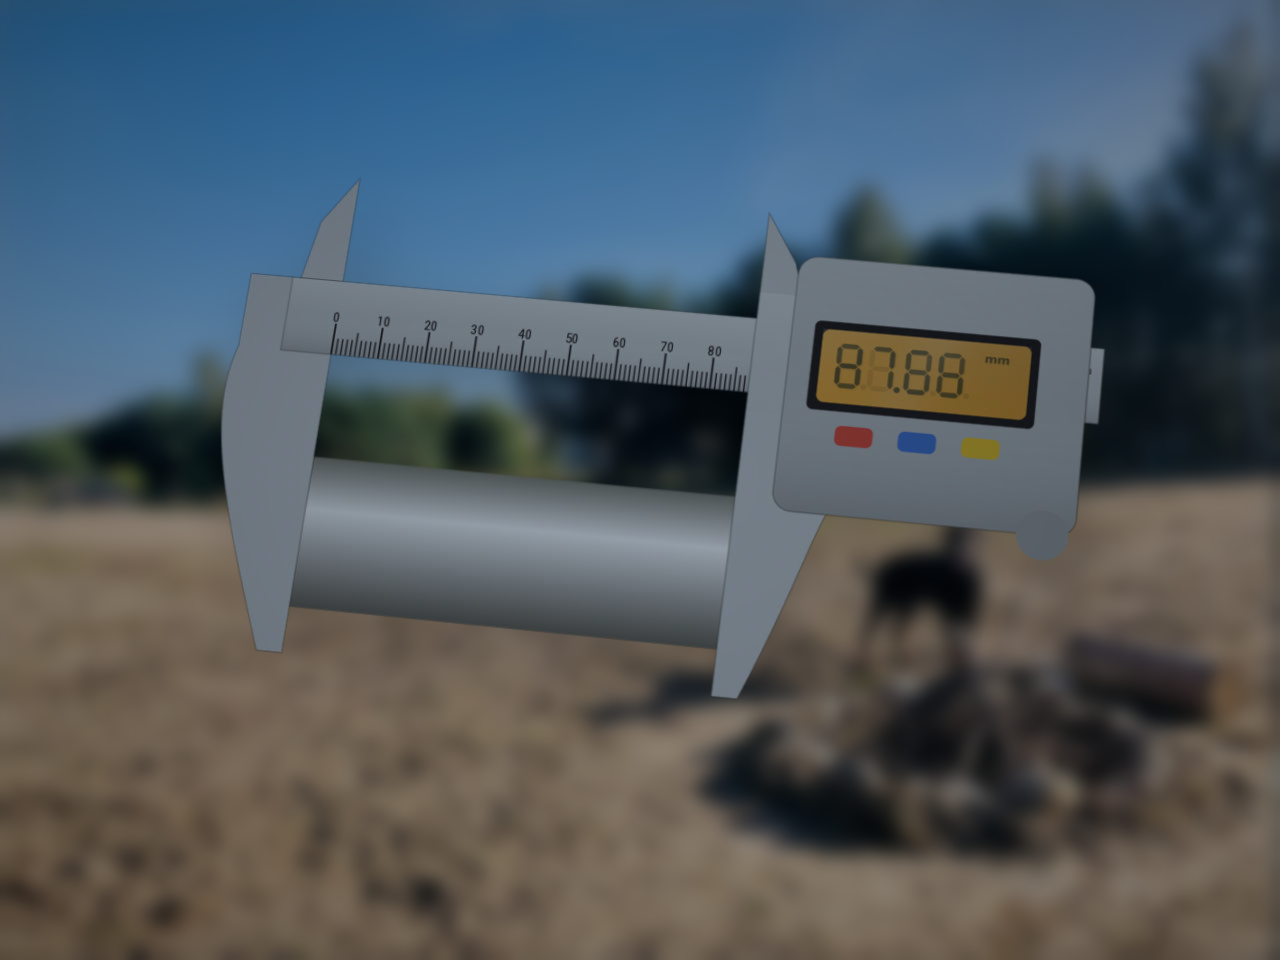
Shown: mm 87.88
